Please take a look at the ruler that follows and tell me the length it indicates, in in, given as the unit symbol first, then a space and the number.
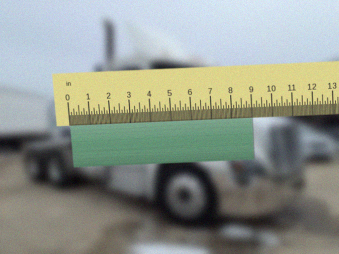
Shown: in 9
